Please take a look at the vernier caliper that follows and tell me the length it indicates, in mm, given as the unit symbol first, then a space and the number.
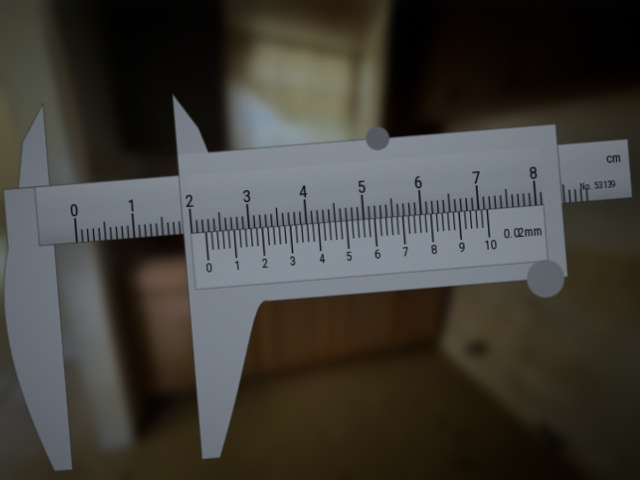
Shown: mm 22.5
